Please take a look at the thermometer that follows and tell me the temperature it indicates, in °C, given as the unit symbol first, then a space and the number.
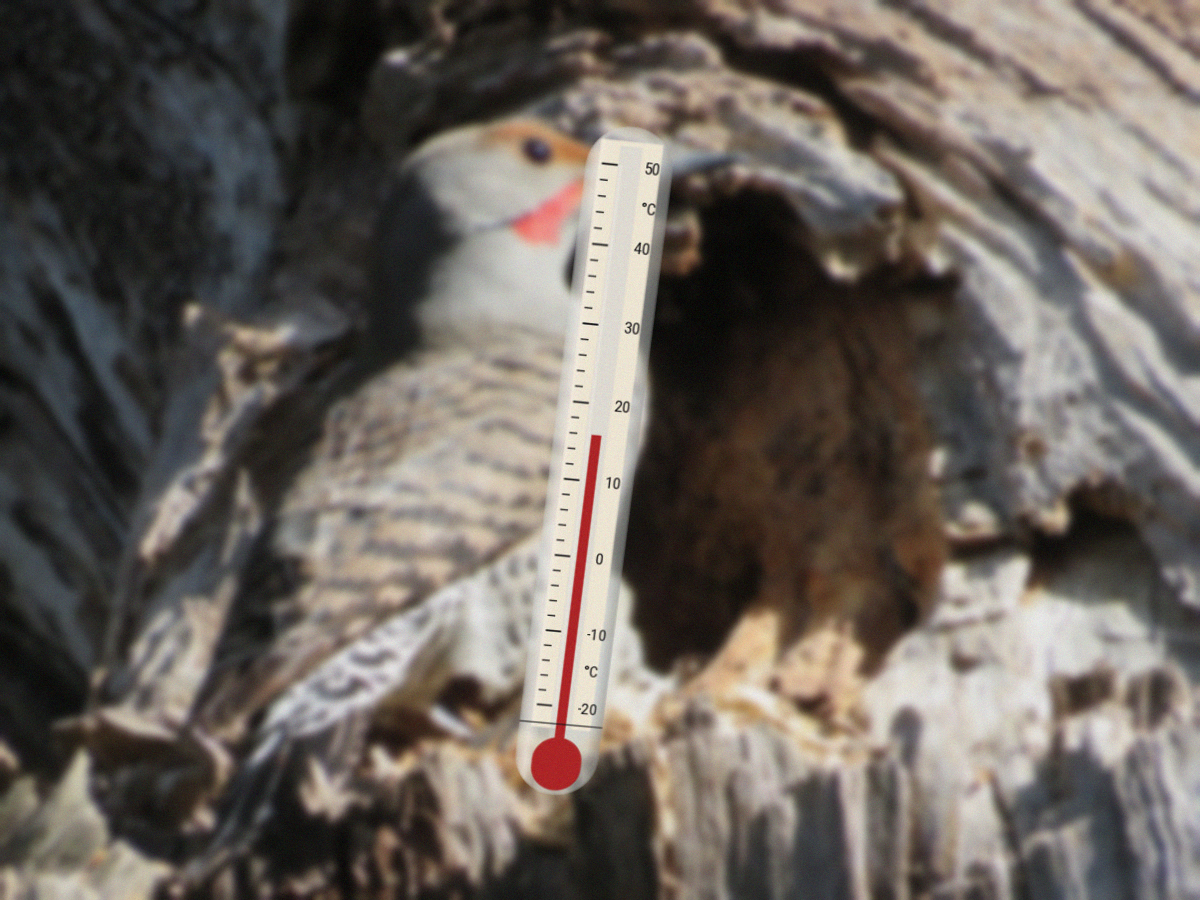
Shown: °C 16
